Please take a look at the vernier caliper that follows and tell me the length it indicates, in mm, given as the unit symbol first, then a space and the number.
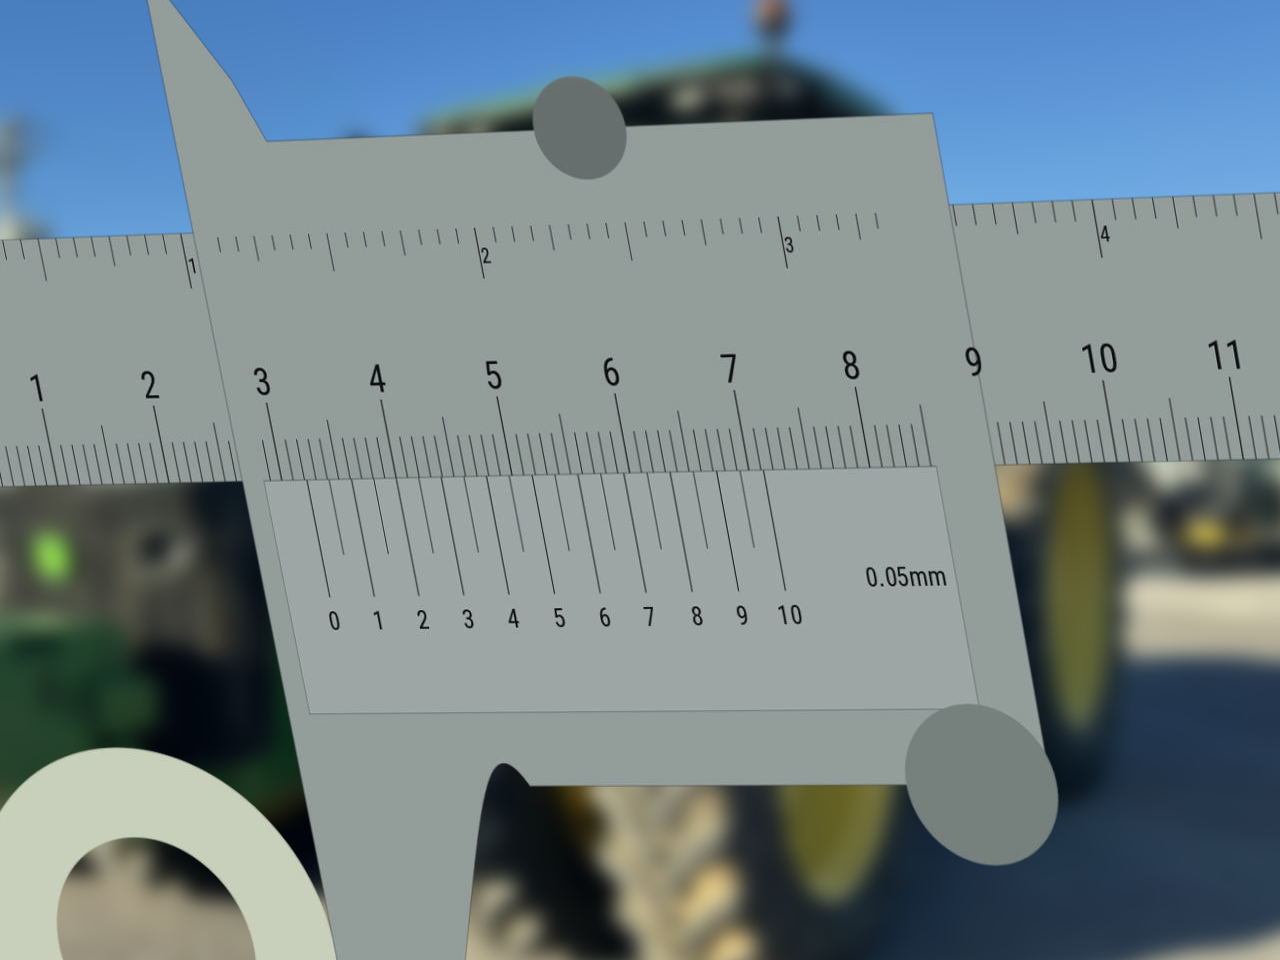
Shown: mm 32.2
